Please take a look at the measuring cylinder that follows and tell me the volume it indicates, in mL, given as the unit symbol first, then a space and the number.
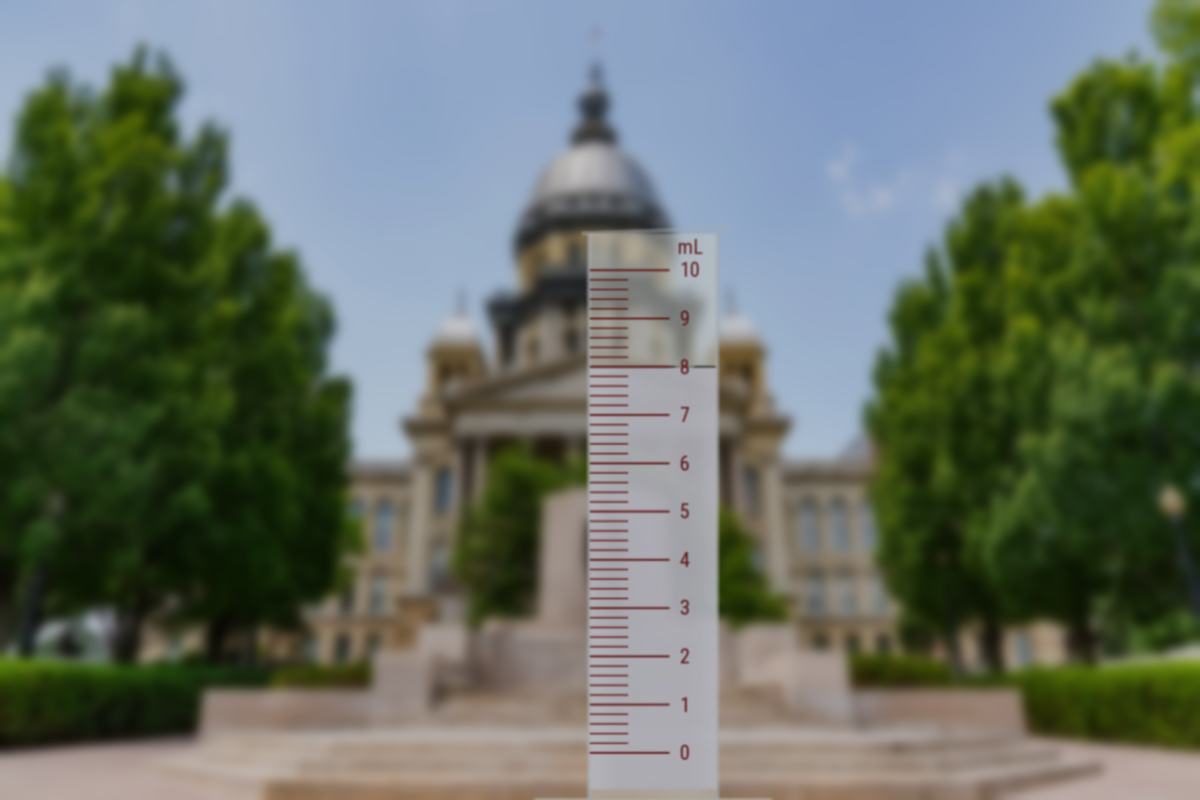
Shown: mL 8
